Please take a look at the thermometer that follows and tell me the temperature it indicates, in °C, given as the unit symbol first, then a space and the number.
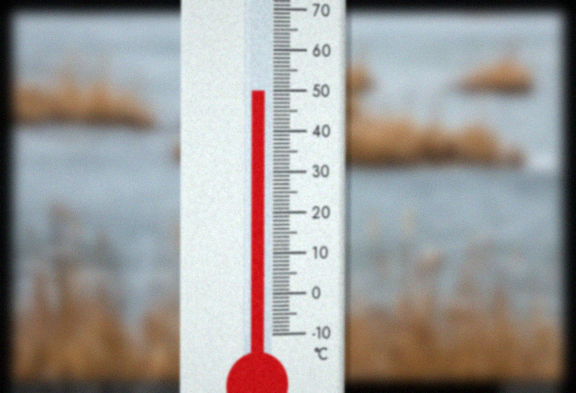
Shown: °C 50
